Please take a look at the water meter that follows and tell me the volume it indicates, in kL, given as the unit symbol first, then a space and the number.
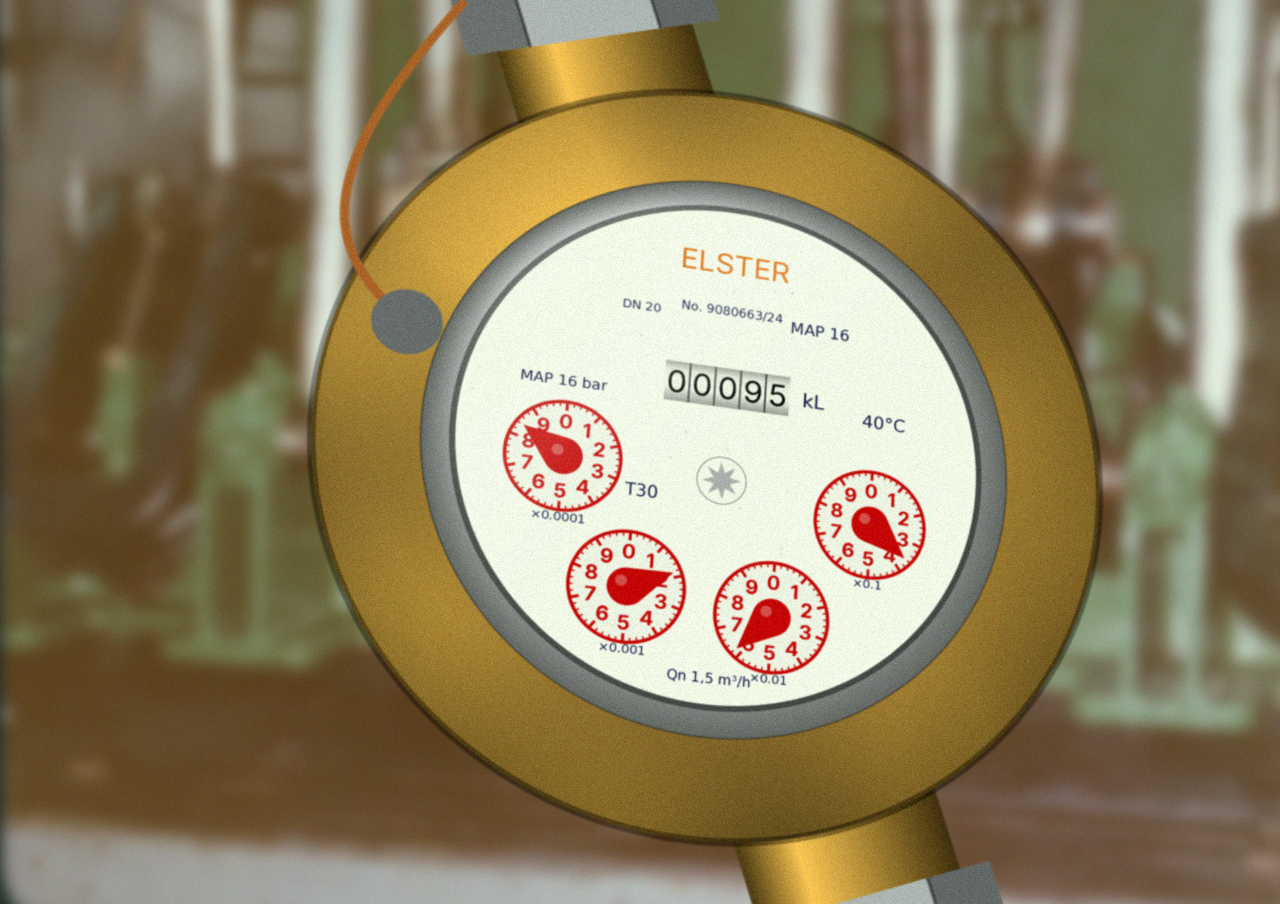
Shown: kL 95.3618
